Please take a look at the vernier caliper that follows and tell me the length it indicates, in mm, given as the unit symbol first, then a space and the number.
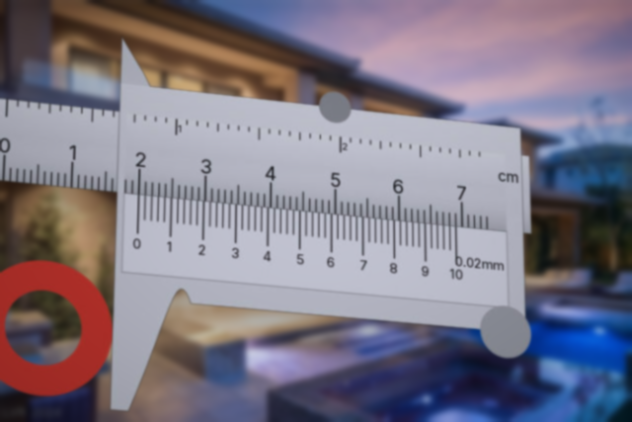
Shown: mm 20.0
